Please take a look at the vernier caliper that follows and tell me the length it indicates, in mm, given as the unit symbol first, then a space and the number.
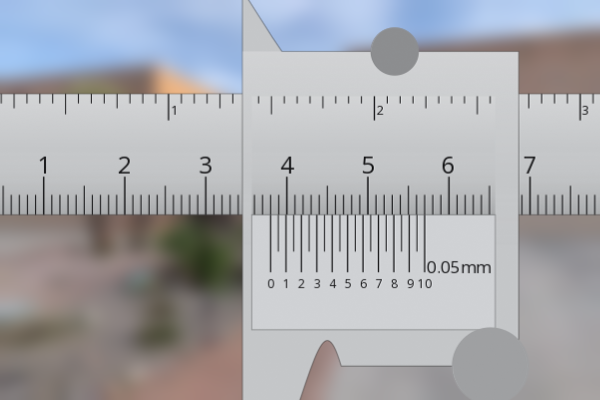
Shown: mm 38.0
